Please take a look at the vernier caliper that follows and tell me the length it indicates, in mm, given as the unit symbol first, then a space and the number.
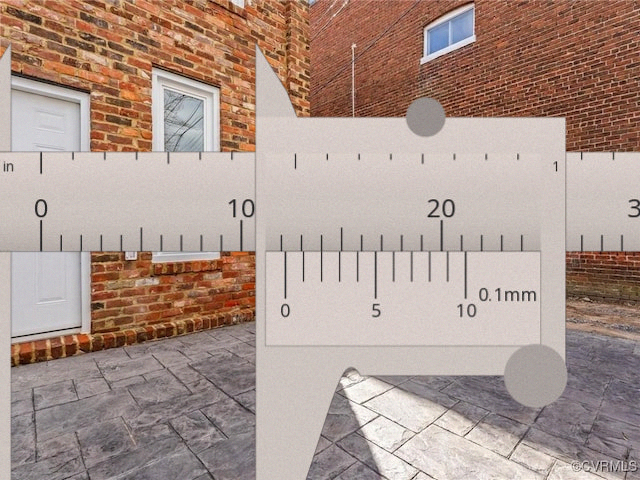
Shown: mm 12.2
